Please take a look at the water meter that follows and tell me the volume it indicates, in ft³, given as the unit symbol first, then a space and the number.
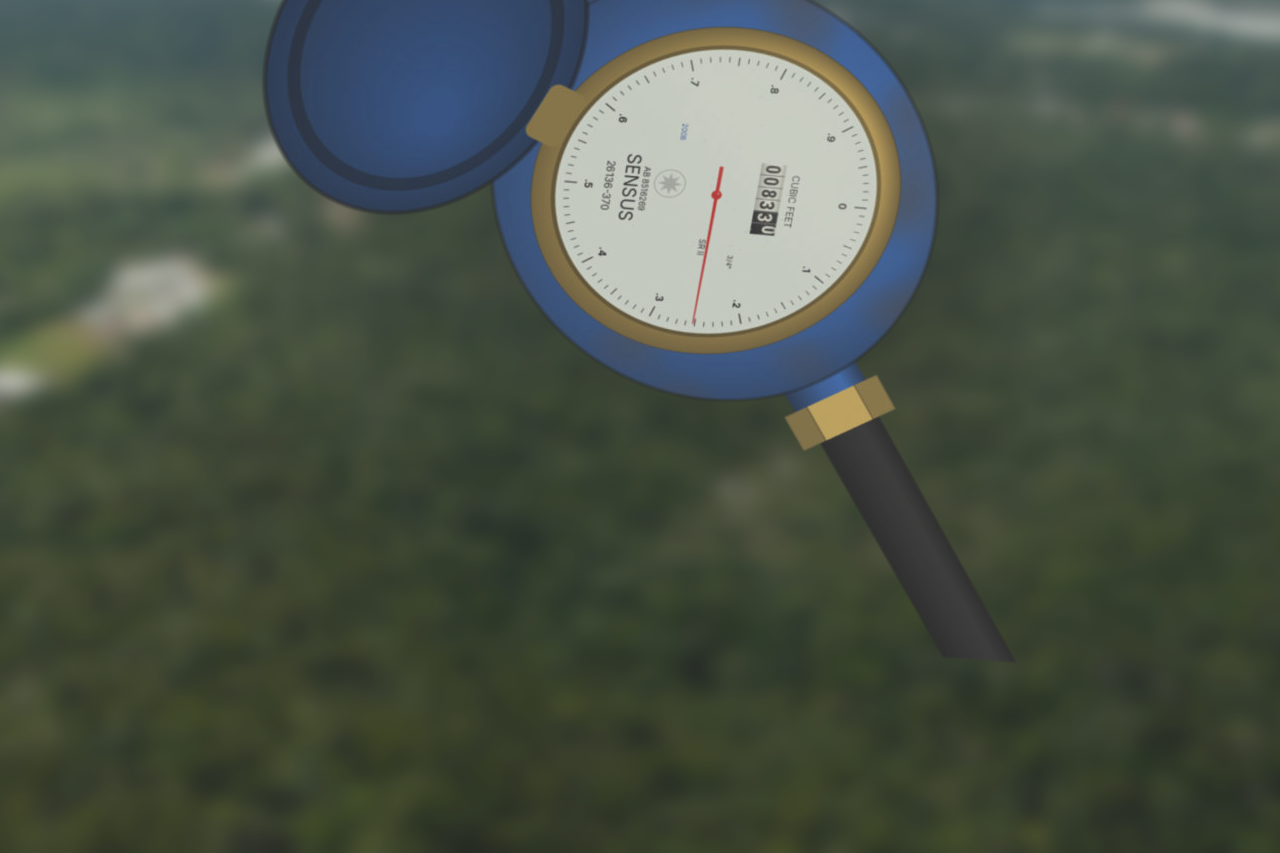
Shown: ft³ 8330.25
